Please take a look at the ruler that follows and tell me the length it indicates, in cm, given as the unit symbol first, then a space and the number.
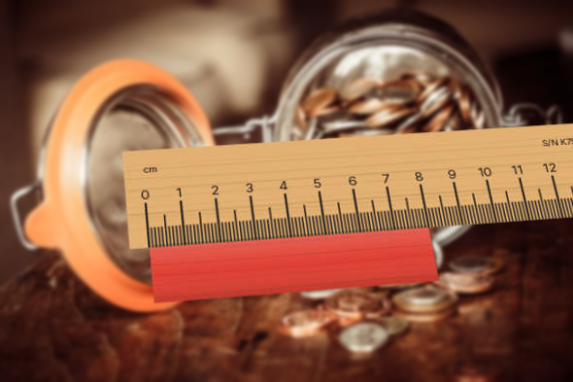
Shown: cm 8
